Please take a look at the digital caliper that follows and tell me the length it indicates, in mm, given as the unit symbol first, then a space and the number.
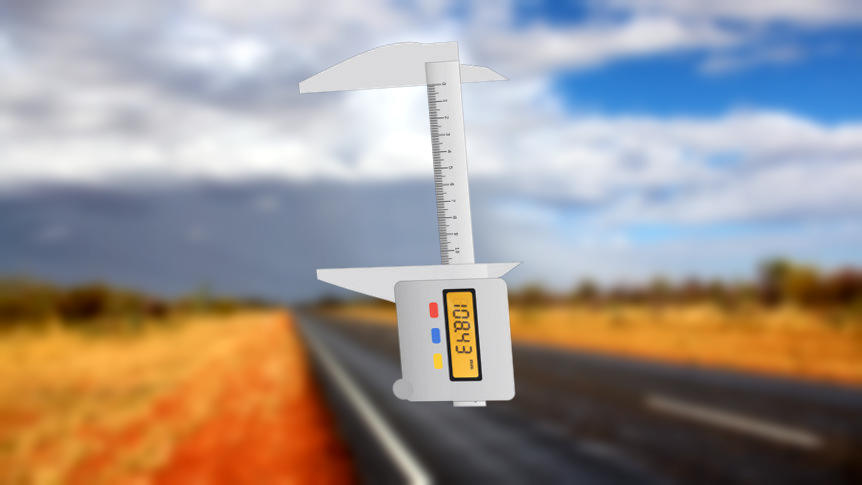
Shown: mm 108.43
